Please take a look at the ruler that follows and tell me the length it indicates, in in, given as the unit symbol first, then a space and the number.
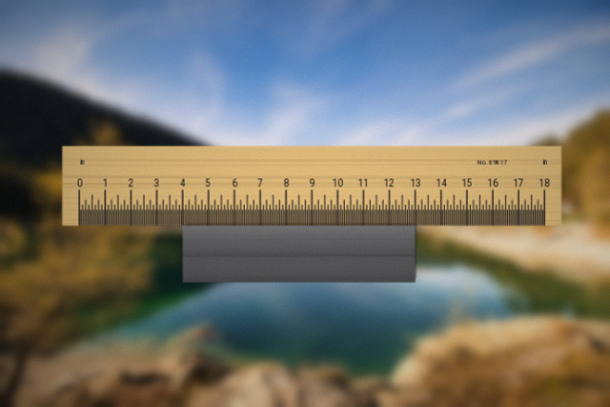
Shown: in 9
